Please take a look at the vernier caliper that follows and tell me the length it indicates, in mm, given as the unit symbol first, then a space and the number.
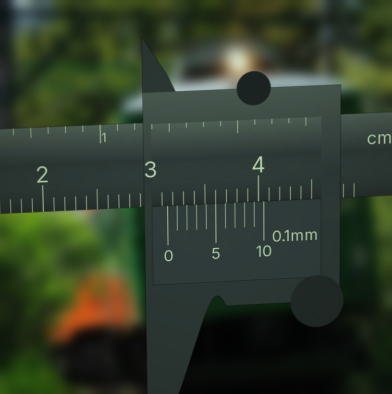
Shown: mm 31.5
